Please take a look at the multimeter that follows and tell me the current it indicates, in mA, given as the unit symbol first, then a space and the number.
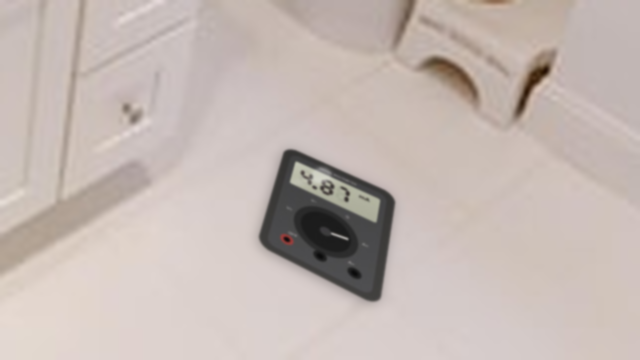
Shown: mA 4.87
